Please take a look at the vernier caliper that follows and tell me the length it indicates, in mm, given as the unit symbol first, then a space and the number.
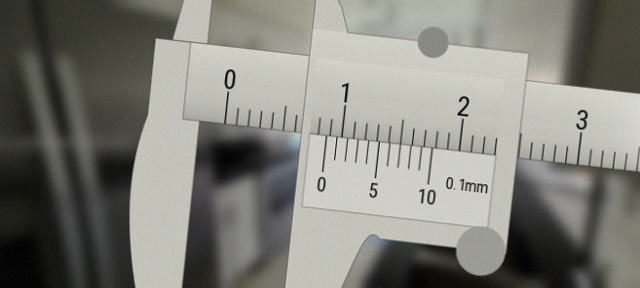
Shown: mm 8.7
